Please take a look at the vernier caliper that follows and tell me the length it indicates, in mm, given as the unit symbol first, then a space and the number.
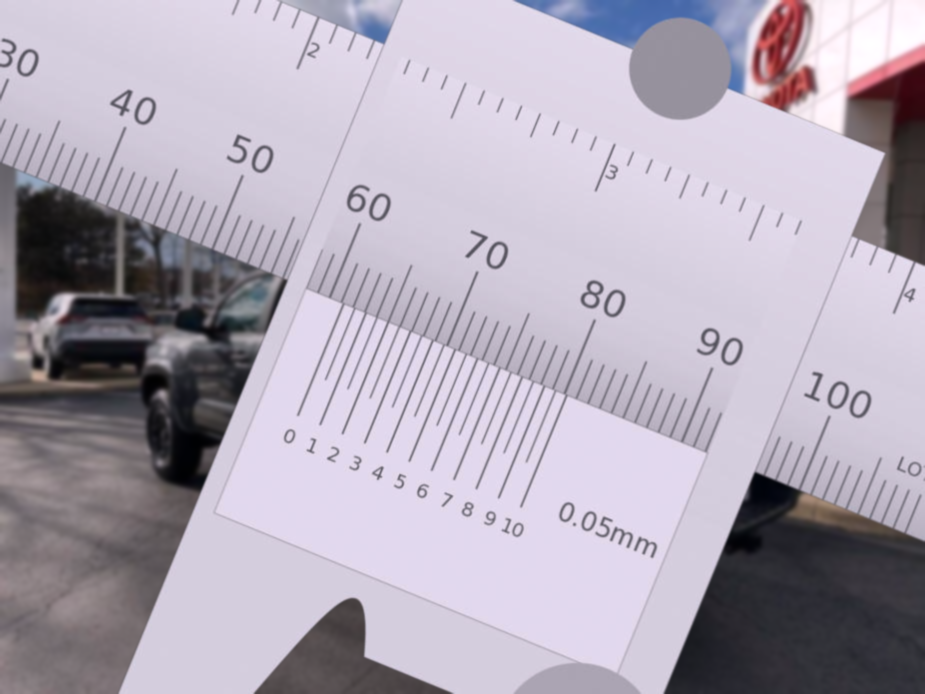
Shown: mm 61.2
